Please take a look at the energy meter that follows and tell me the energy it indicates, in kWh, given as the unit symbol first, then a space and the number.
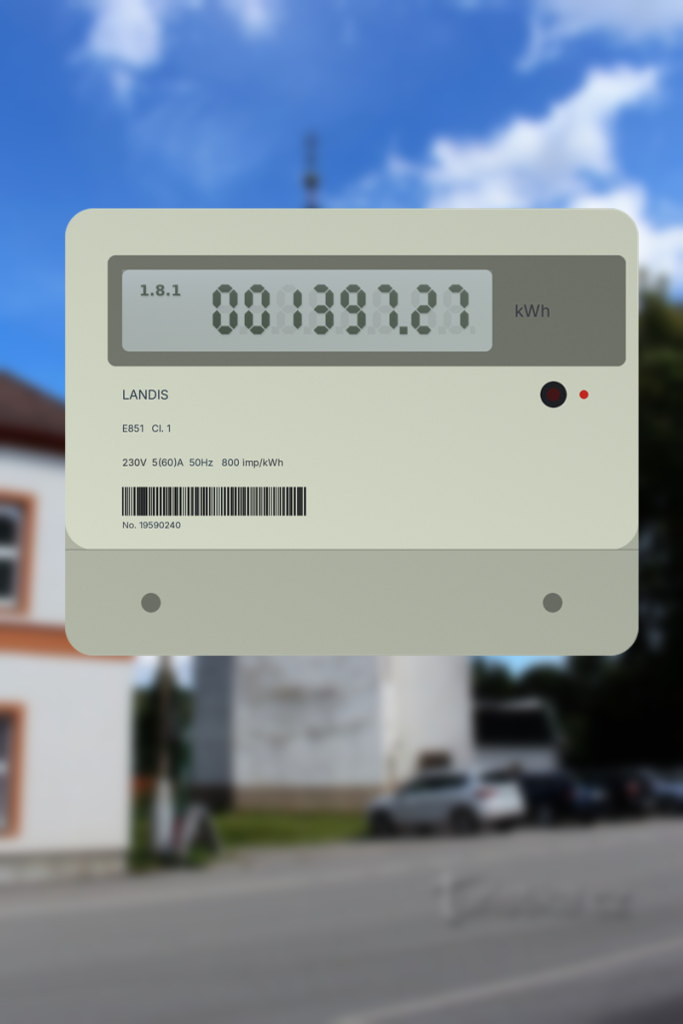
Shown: kWh 1397.27
